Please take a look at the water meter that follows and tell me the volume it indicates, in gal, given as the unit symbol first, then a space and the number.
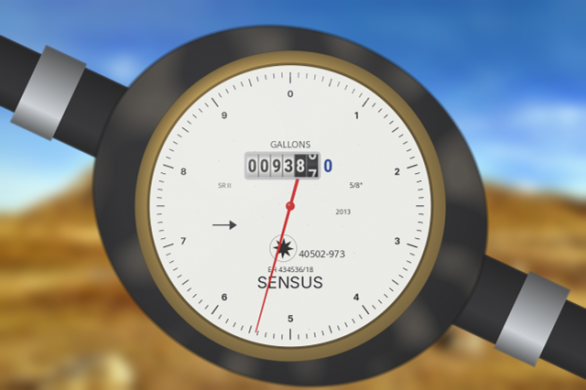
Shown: gal 93865.4
